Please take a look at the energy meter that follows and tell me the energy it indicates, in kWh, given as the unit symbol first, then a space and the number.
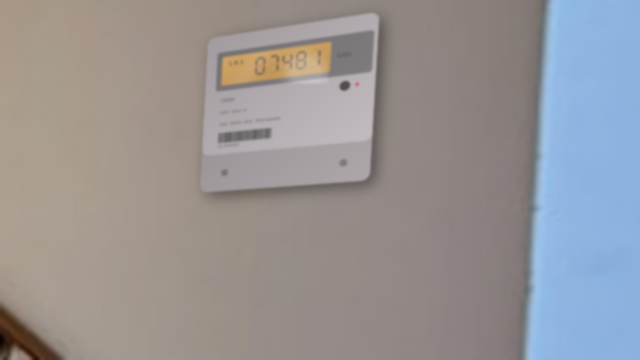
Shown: kWh 7481
